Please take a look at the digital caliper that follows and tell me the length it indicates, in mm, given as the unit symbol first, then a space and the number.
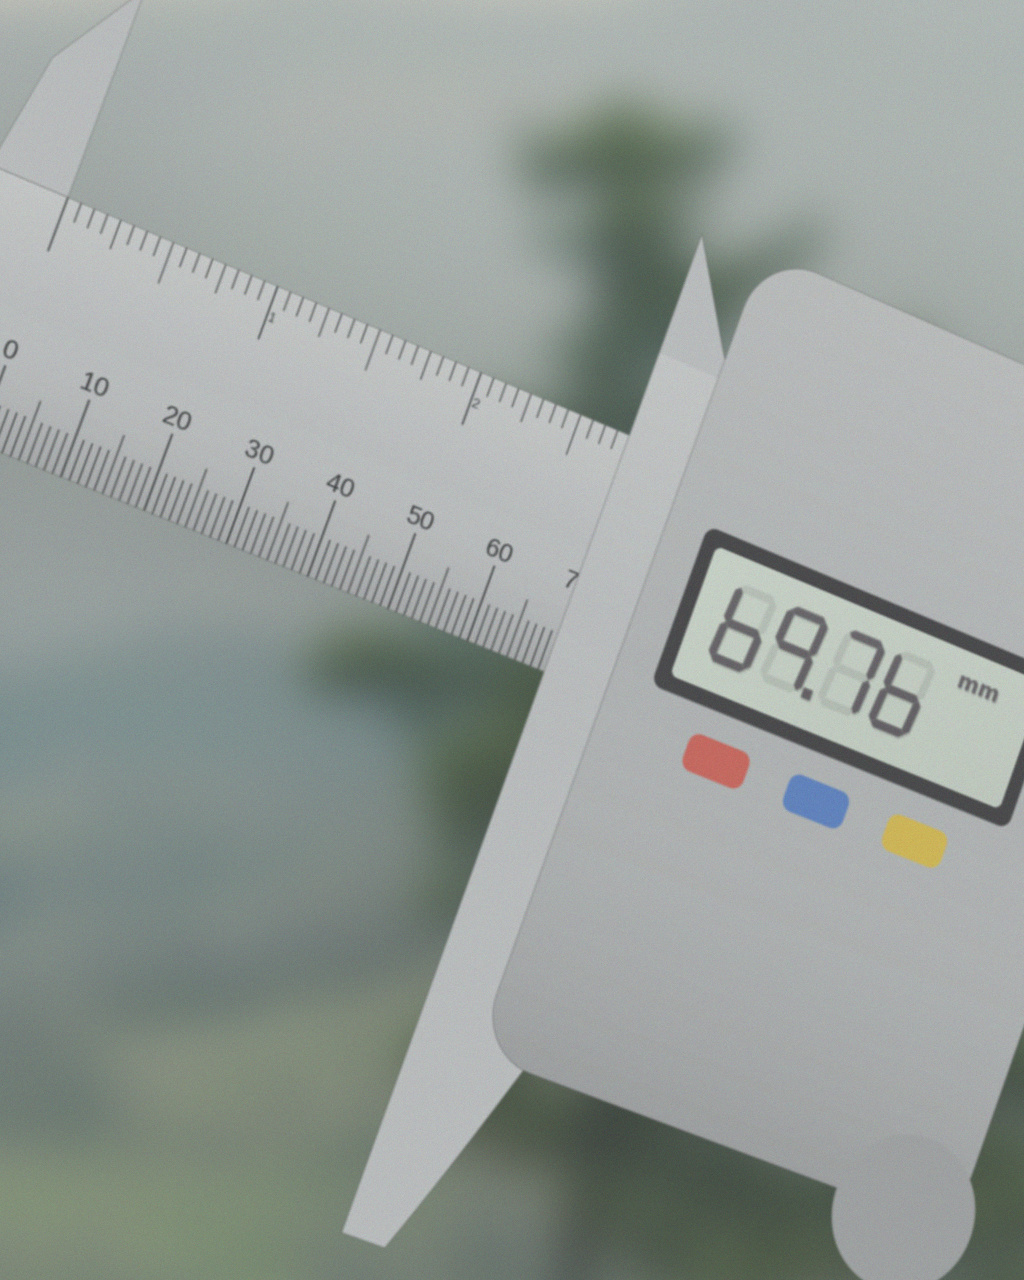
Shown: mm 69.76
